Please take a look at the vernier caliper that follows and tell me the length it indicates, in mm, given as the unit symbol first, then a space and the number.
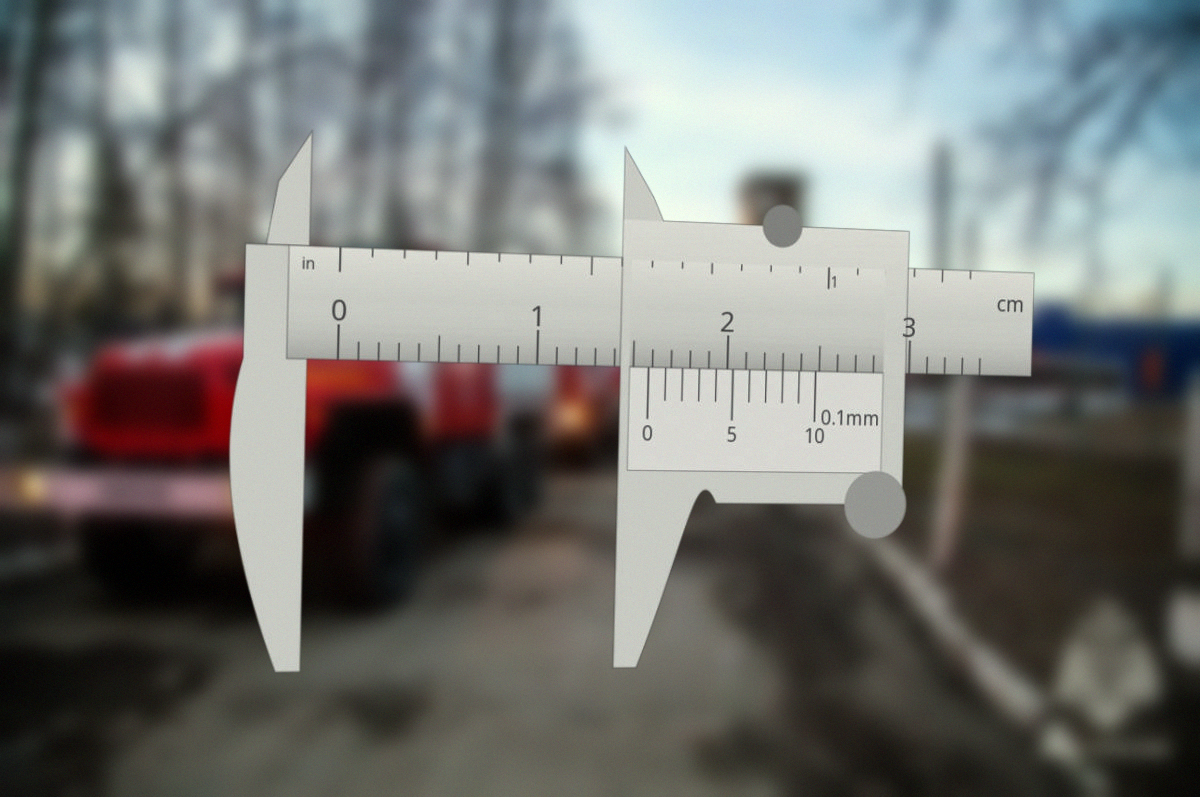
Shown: mm 15.8
